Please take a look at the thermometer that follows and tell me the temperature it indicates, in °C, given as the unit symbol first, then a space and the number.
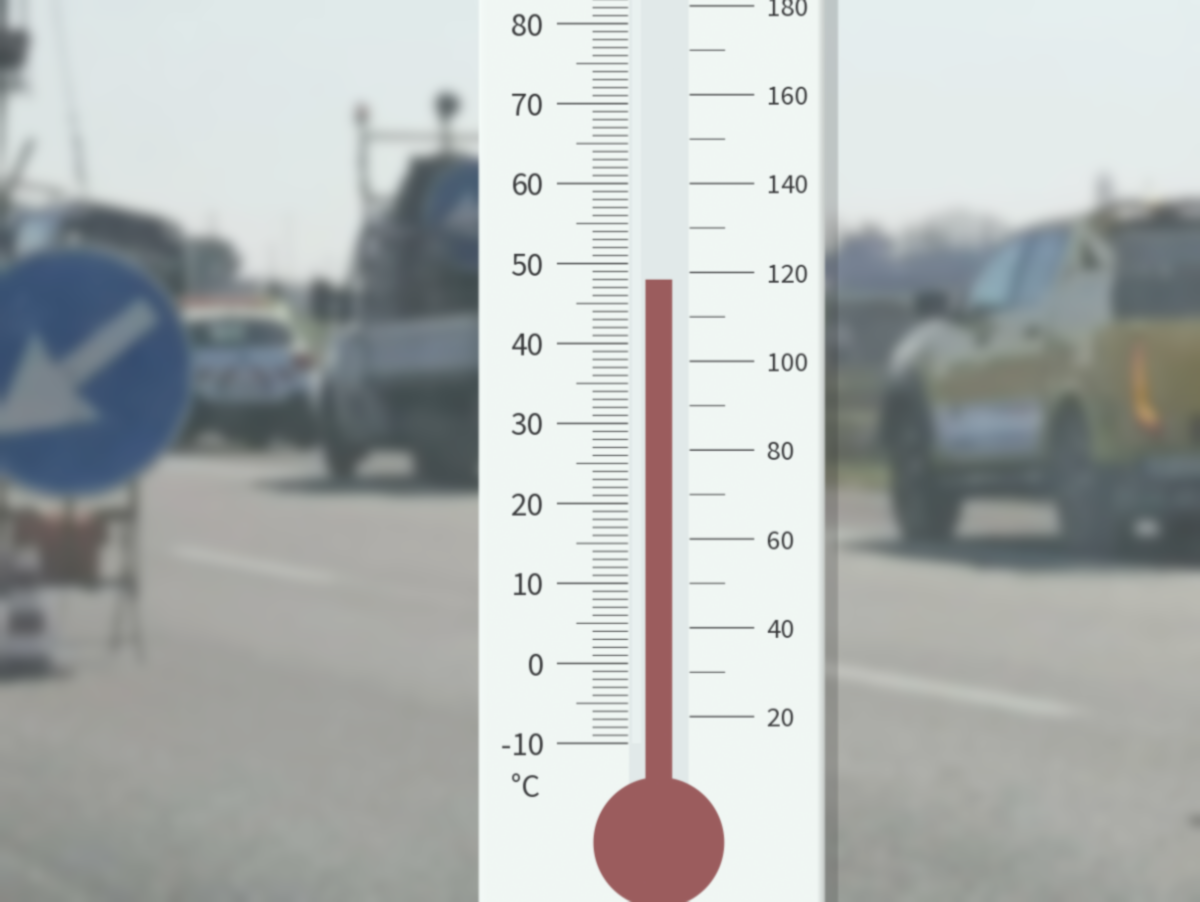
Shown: °C 48
